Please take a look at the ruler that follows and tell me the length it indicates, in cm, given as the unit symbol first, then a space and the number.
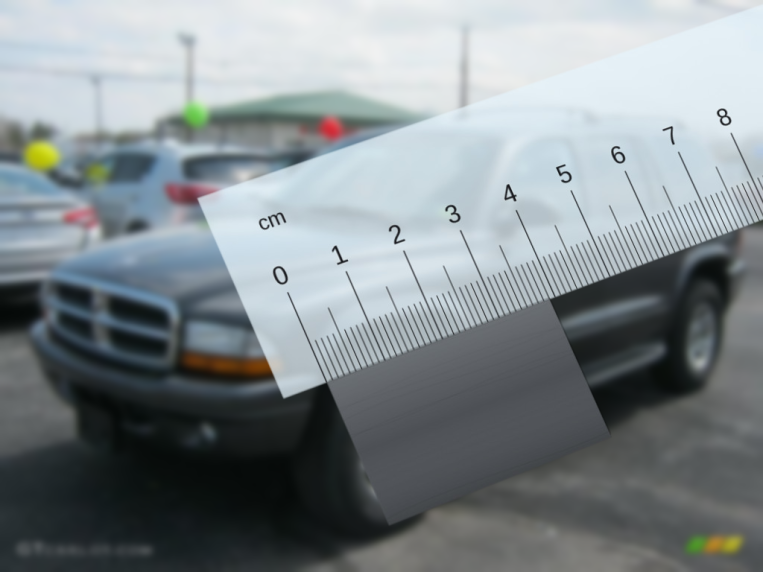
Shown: cm 3.9
